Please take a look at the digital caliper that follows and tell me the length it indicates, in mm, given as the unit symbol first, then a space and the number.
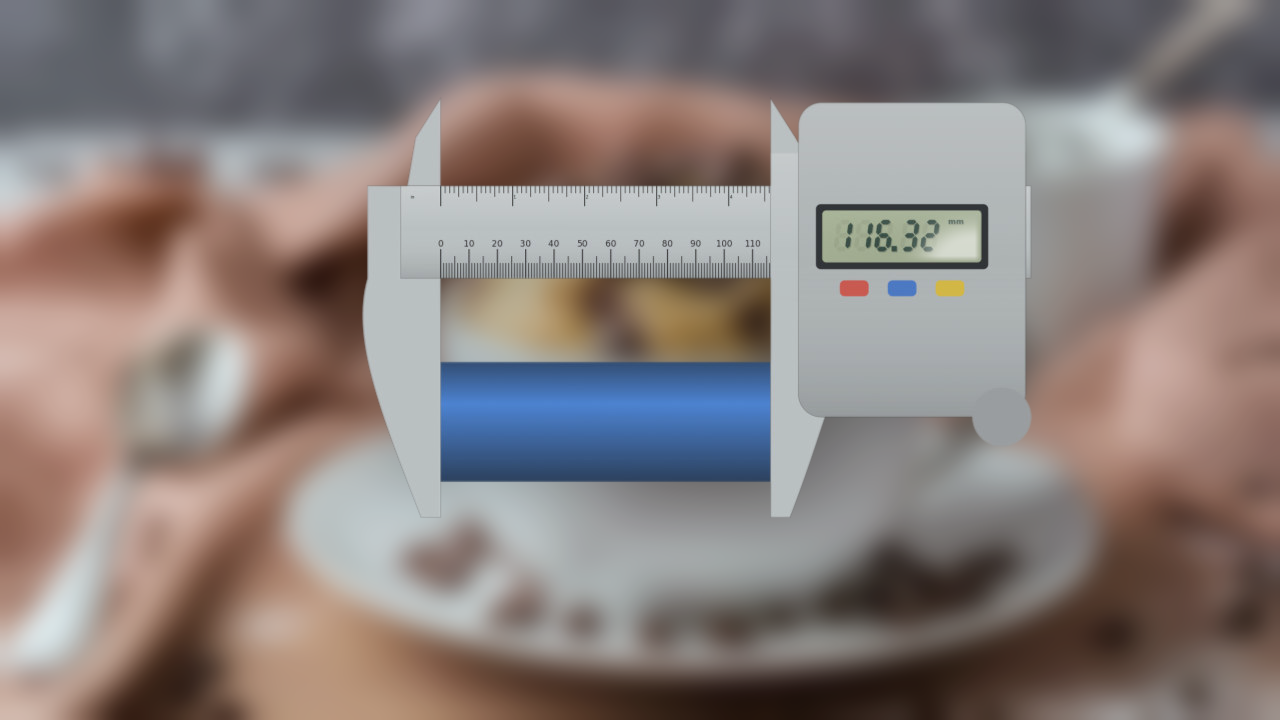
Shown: mm 116.32
